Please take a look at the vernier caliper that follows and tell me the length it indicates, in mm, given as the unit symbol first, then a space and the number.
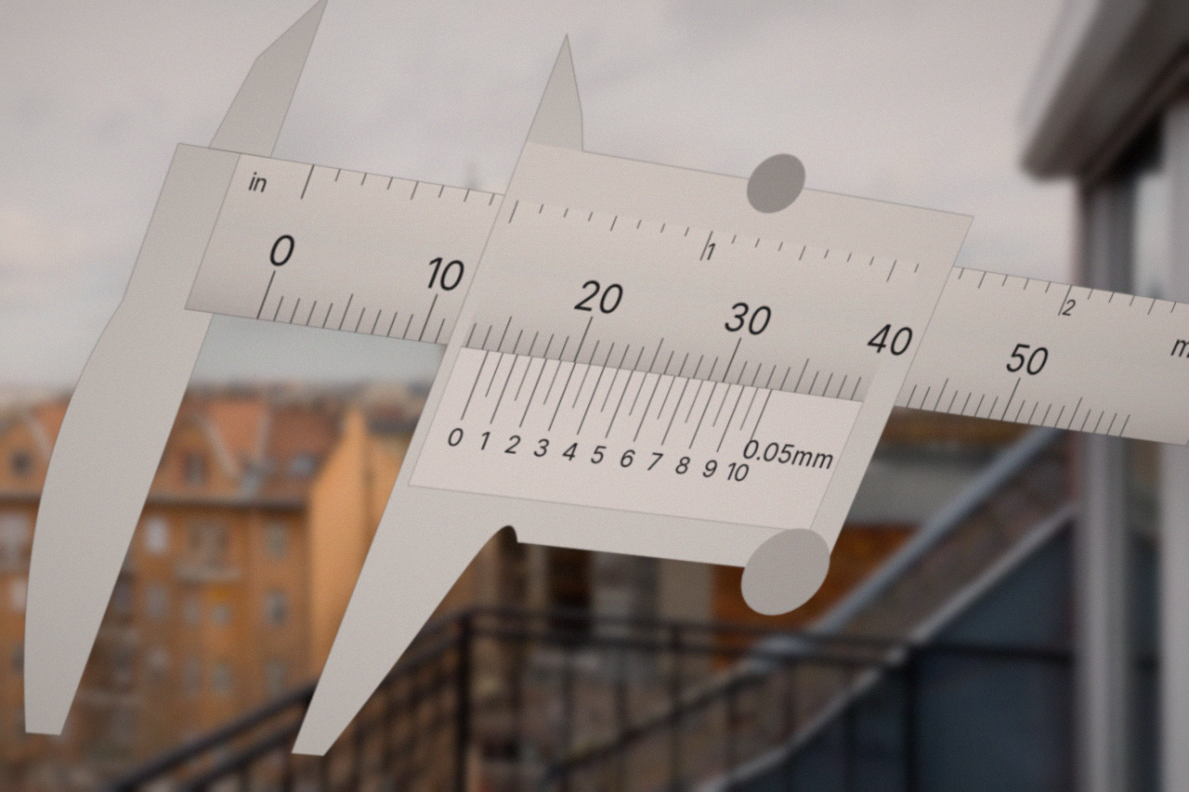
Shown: mm 14.4
